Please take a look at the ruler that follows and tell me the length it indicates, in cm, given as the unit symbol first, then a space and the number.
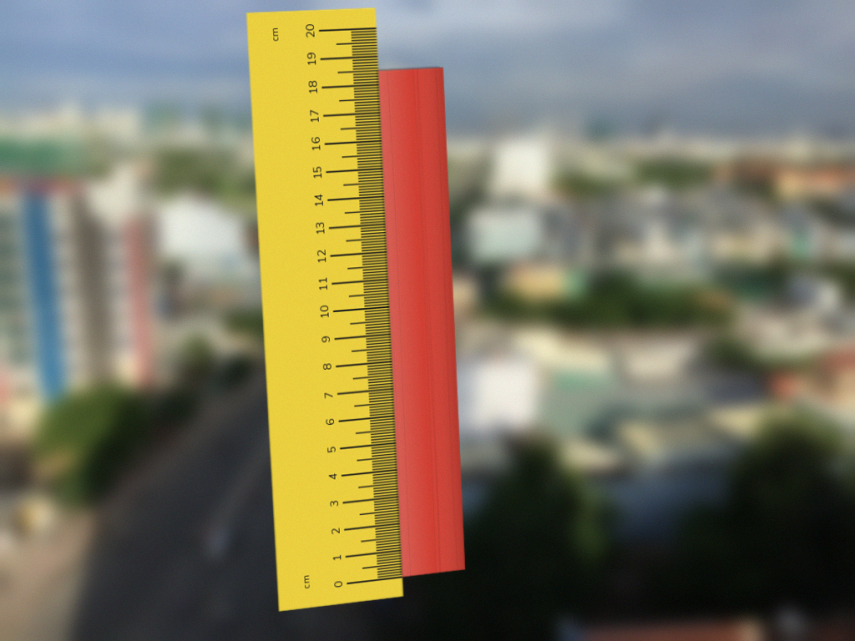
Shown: cm 18.5
